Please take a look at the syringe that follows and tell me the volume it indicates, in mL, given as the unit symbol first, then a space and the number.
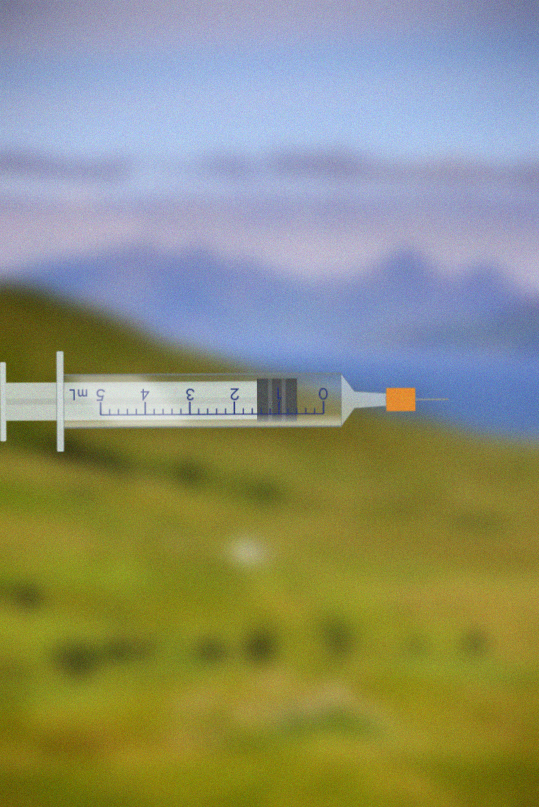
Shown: mL 0.6
